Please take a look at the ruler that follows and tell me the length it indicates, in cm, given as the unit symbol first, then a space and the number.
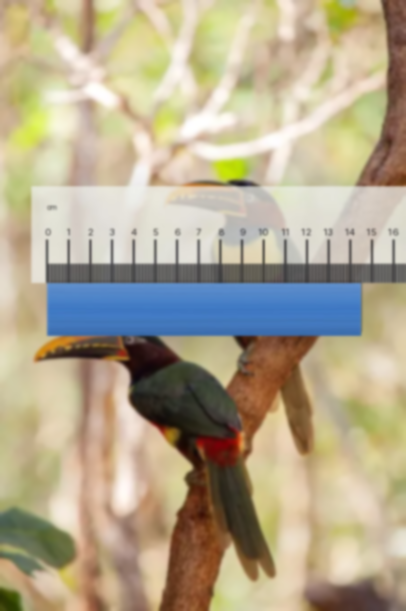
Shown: cm 14.5
